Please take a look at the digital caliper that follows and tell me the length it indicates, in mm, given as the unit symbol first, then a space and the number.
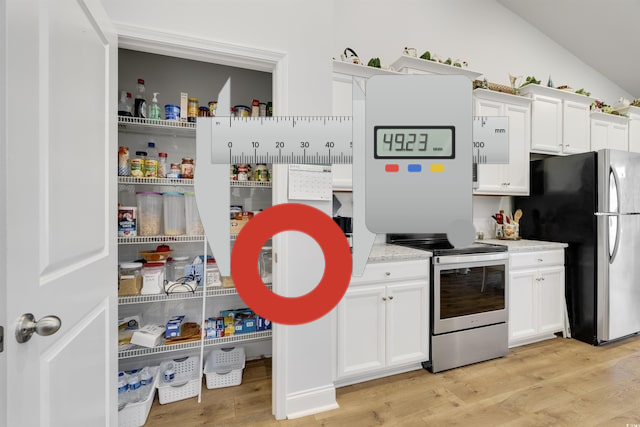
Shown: mm 49.23
